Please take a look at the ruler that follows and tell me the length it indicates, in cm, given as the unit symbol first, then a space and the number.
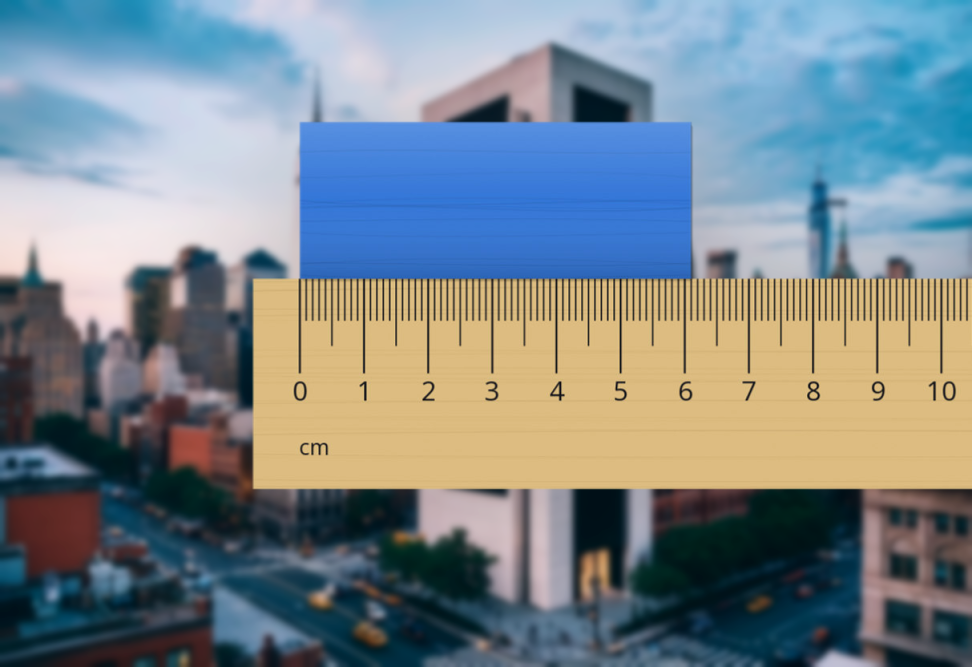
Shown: cm 6.1
